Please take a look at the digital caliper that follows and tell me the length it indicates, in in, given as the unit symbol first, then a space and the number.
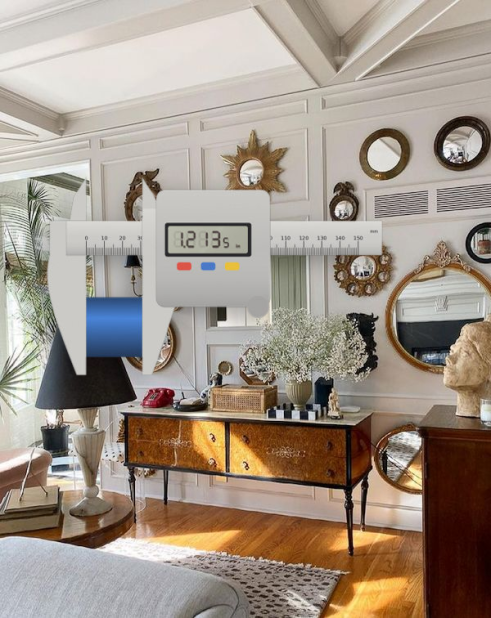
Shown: in 1.2135
